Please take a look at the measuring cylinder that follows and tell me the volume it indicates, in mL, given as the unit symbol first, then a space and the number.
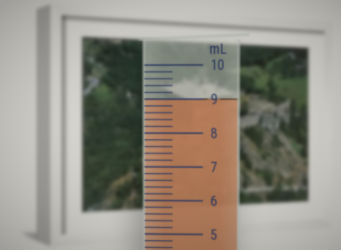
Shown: mL 9
